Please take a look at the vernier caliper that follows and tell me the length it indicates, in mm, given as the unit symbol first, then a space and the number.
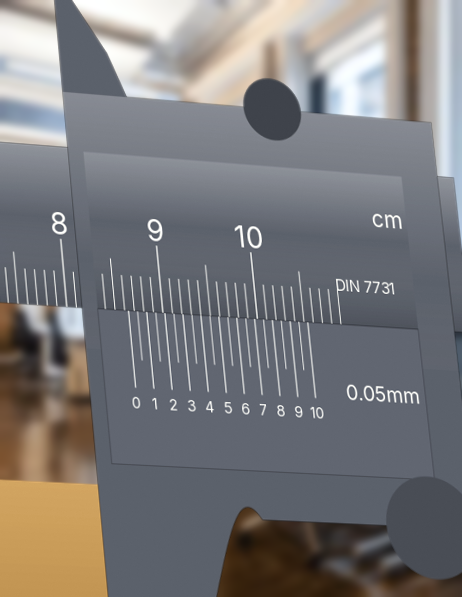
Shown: mm 86.4
